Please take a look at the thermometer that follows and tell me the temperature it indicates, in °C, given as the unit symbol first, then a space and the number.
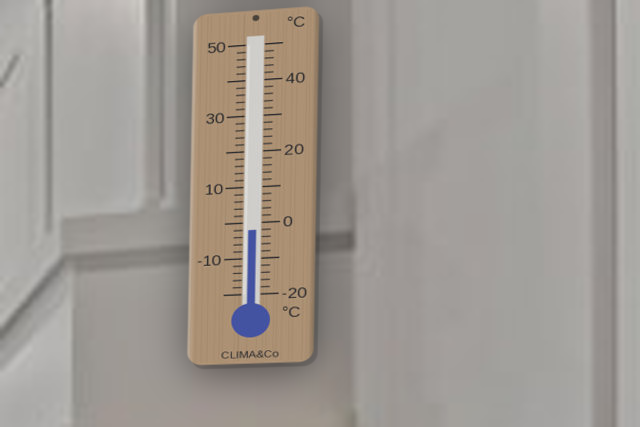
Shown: °C -2
